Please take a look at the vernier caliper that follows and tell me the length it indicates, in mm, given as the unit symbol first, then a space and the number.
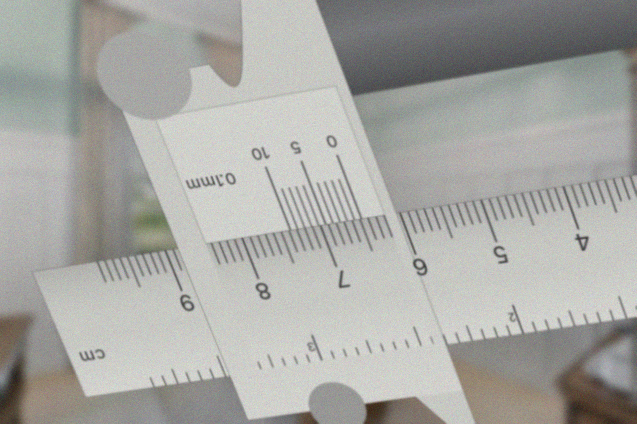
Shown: mm 64.8
